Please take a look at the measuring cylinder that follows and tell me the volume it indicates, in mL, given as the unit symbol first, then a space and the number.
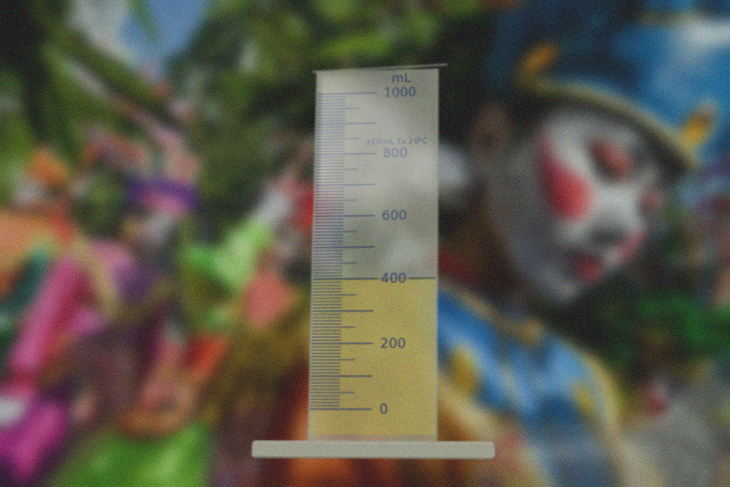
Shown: mL 400
